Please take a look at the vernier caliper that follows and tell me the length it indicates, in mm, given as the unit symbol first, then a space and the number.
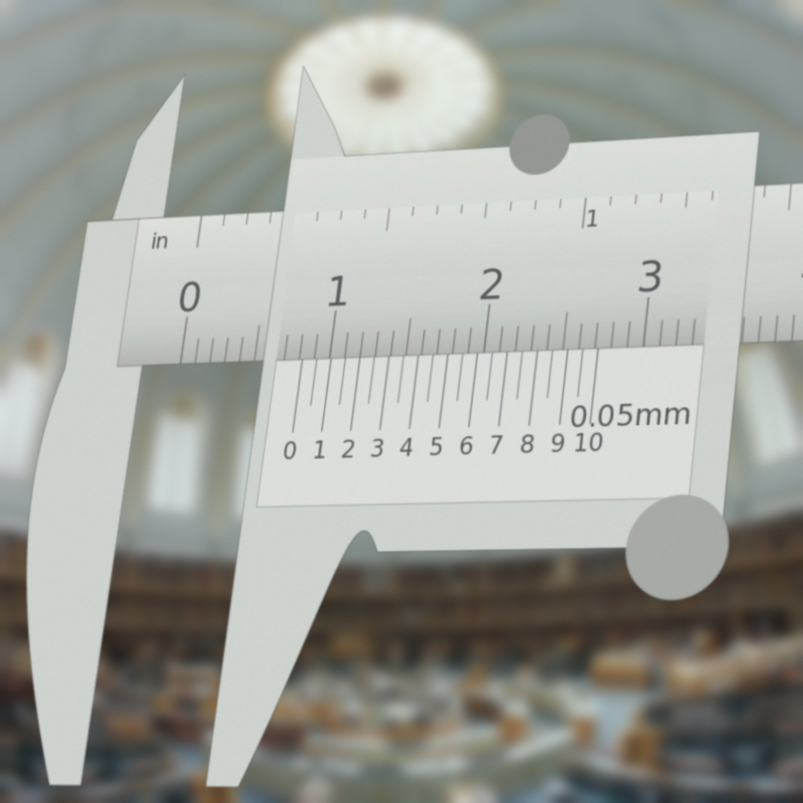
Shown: mm 8.2
